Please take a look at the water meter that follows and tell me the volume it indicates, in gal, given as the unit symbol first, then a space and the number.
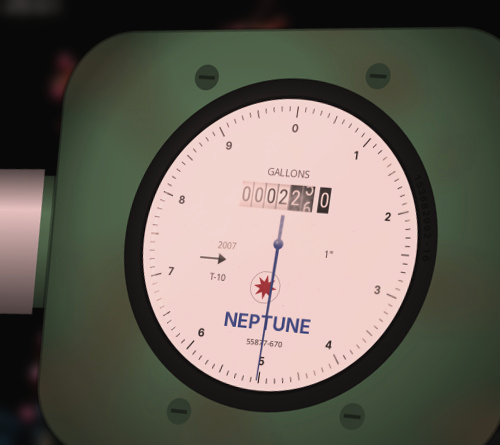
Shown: gal 2255.0
